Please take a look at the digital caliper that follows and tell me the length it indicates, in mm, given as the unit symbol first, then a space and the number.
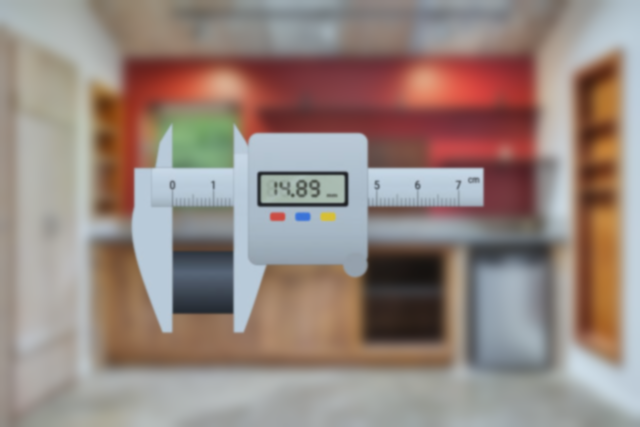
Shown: mm 14.89
